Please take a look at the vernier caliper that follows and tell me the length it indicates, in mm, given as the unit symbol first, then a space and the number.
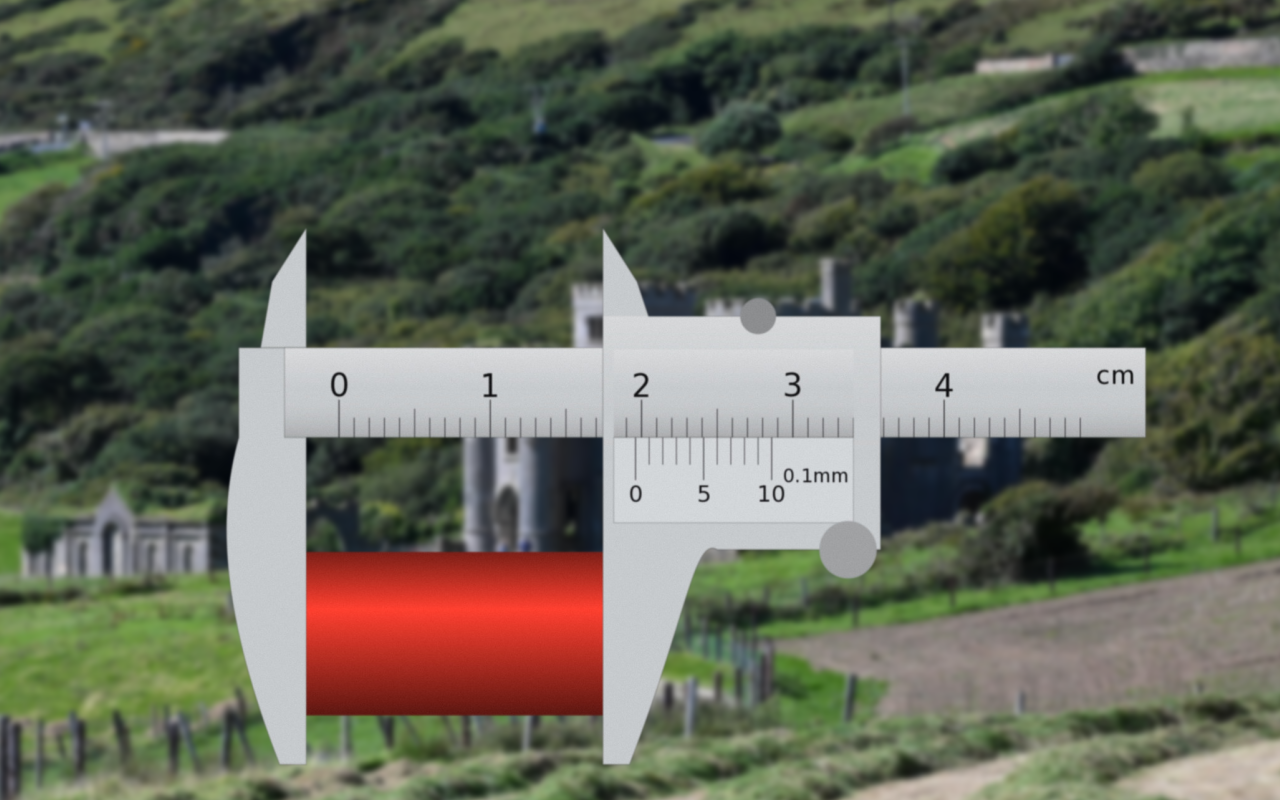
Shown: mm 19.6
